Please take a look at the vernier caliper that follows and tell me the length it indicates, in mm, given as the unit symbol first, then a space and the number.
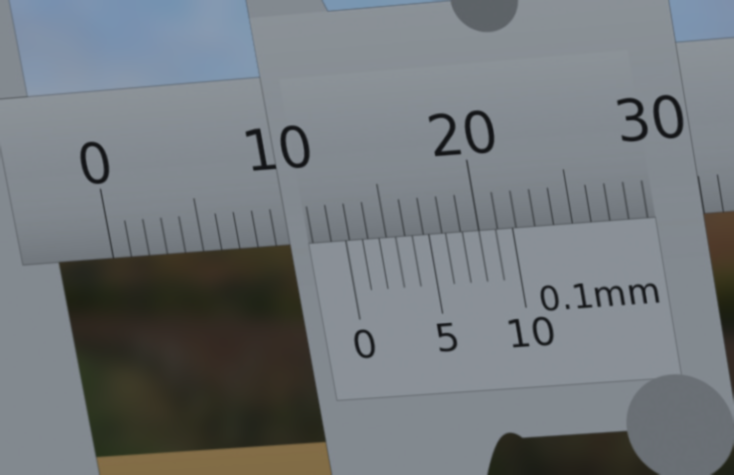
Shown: mm 12.8
